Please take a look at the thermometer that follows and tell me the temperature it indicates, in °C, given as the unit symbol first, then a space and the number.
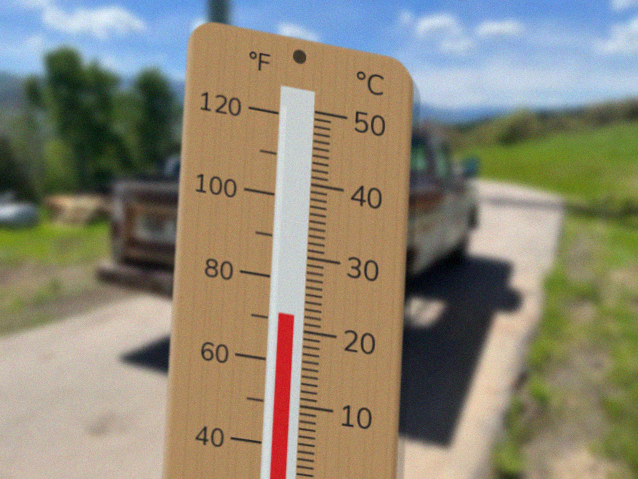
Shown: °C 22
